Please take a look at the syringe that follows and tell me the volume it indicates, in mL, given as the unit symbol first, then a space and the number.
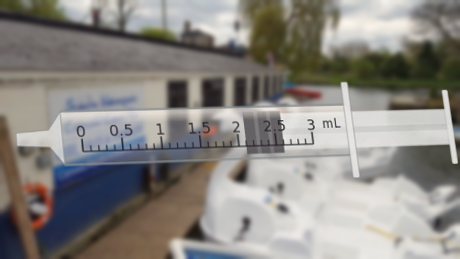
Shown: mL 2.1
